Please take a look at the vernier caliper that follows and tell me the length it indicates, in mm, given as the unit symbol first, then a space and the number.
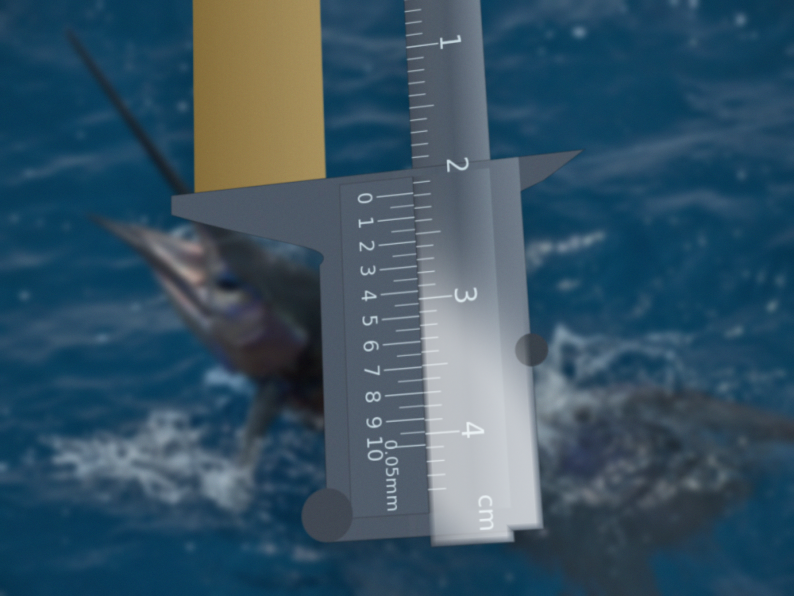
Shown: mm 21.8
